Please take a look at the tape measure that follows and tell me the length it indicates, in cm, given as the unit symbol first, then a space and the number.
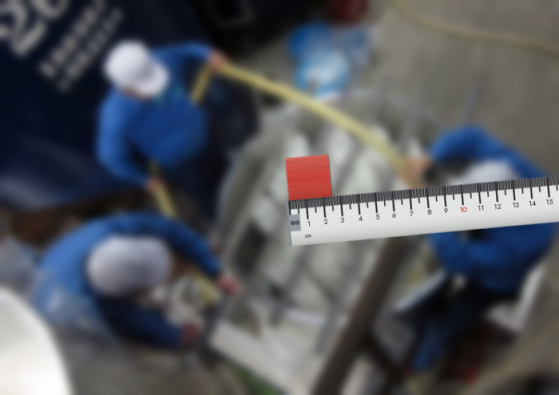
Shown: cm 2.5
